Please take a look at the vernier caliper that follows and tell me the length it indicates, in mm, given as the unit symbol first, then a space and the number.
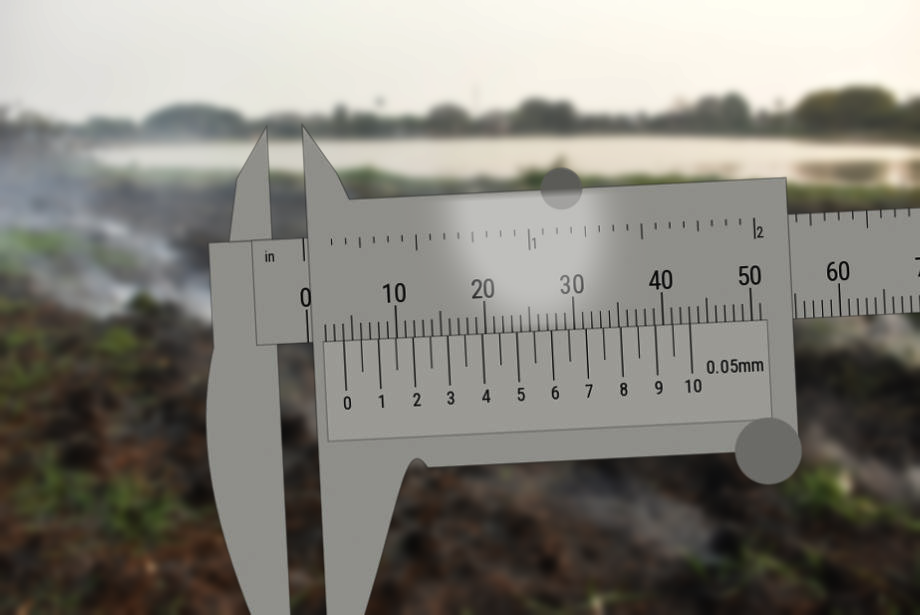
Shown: mm 4.0
